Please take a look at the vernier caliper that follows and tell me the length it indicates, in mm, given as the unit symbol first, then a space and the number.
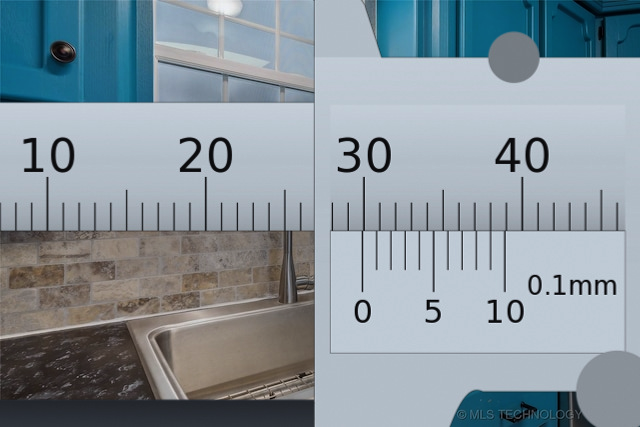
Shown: mm 29.9
